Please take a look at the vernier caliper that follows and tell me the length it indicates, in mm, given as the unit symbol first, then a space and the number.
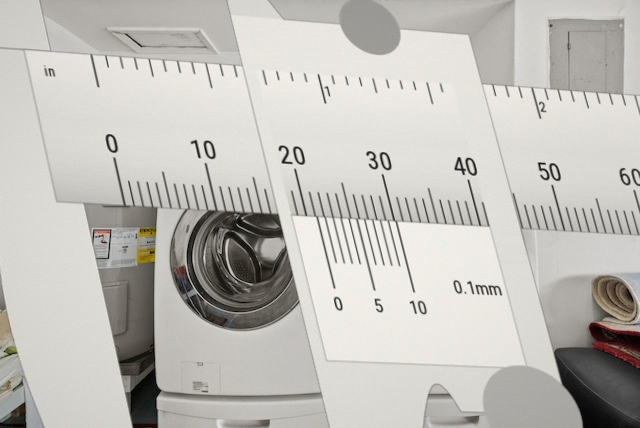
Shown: mm 21.2
